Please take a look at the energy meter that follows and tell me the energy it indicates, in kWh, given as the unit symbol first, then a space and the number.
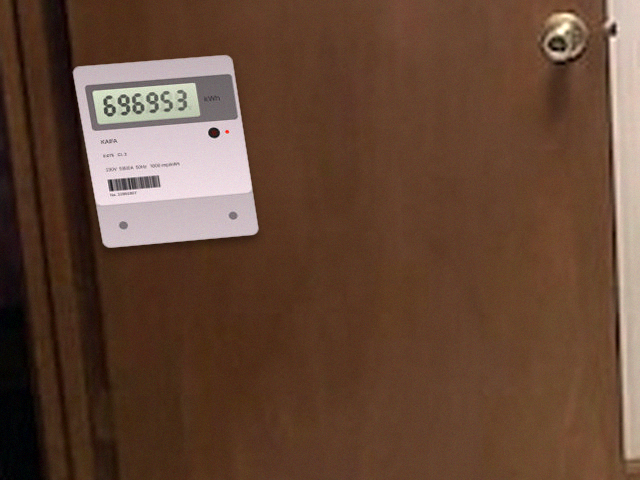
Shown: kWh 696953
